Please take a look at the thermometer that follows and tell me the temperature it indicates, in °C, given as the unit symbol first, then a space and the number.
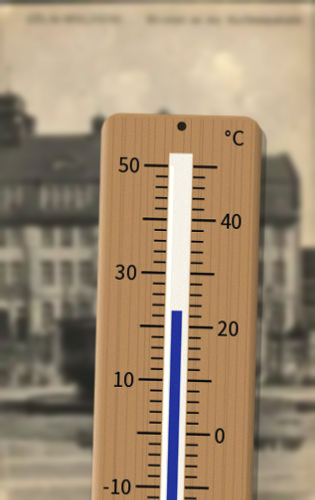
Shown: °C 23
